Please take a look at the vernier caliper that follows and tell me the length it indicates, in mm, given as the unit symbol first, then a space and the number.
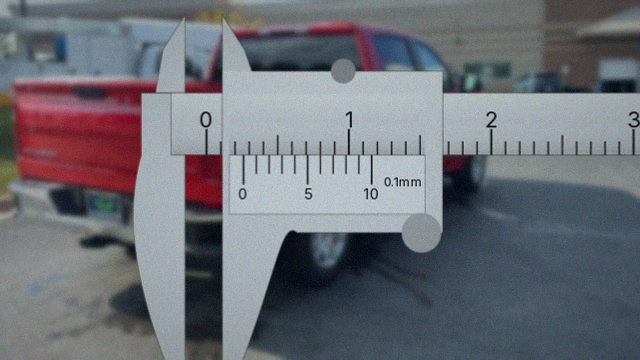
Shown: mm 2.6
